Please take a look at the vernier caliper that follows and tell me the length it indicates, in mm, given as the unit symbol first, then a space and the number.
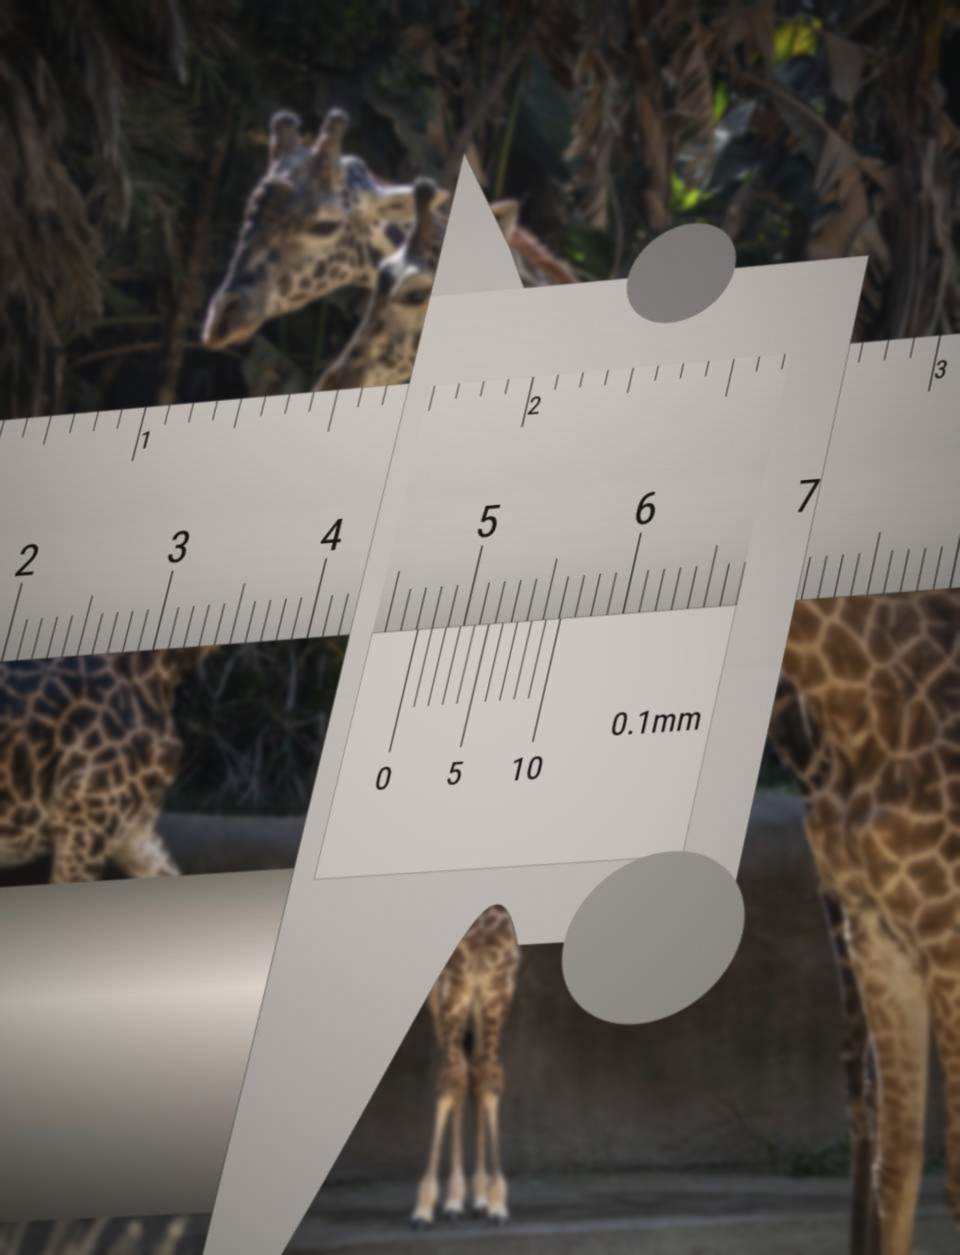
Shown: mm 47.1
